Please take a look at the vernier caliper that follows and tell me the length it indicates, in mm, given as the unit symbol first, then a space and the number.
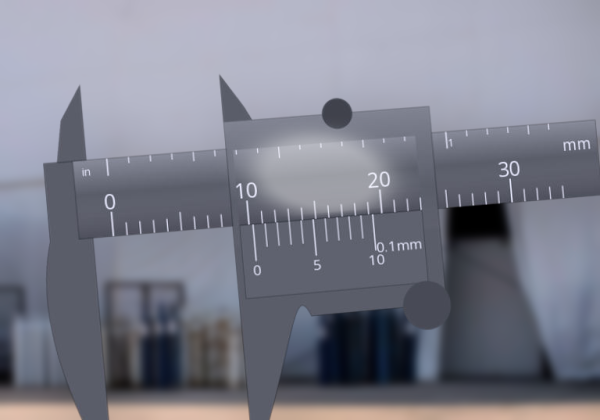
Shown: mm 10.3
